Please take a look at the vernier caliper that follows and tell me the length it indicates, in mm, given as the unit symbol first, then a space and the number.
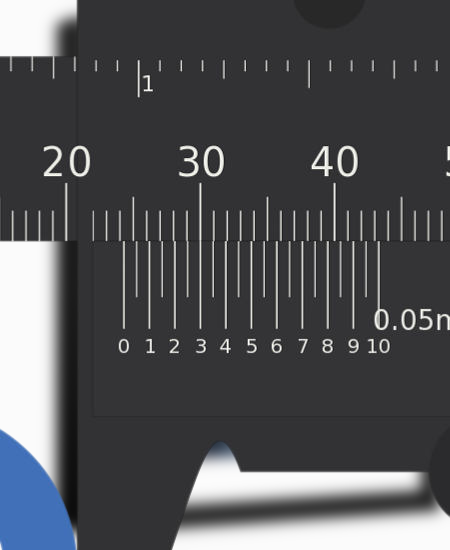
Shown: mm 24.3
